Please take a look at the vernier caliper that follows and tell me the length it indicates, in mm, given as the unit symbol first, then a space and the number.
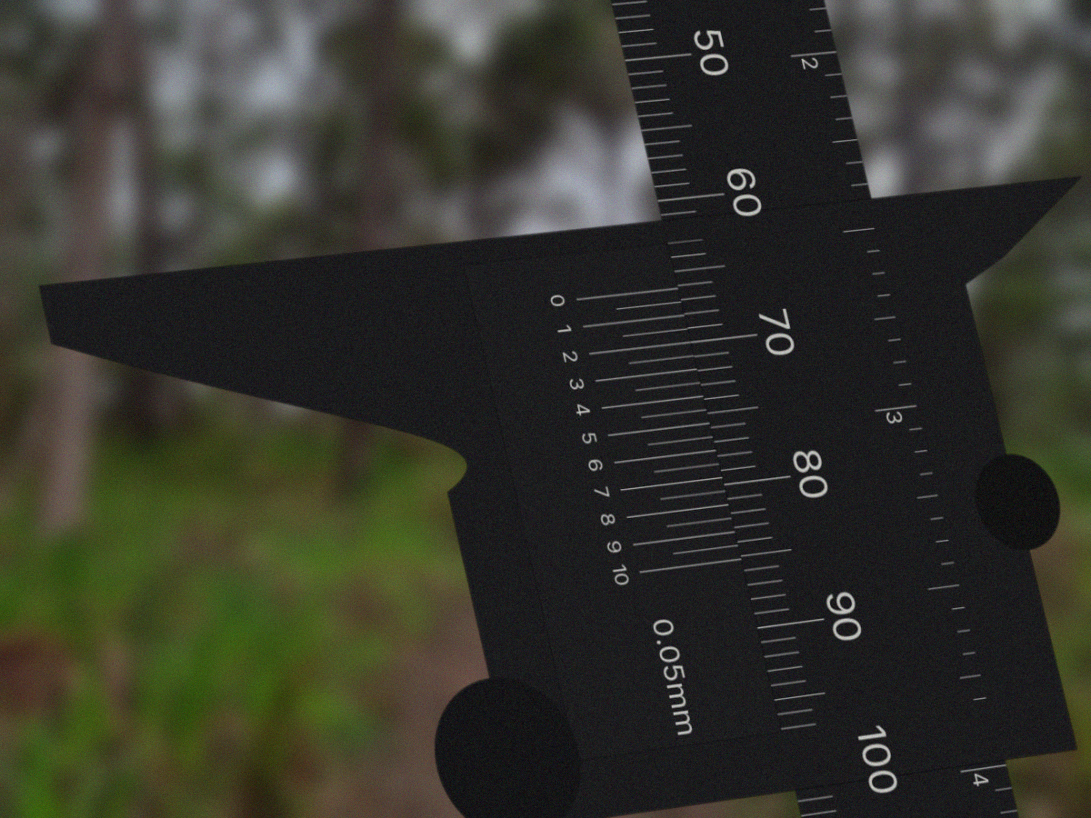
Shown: mm 66.2
